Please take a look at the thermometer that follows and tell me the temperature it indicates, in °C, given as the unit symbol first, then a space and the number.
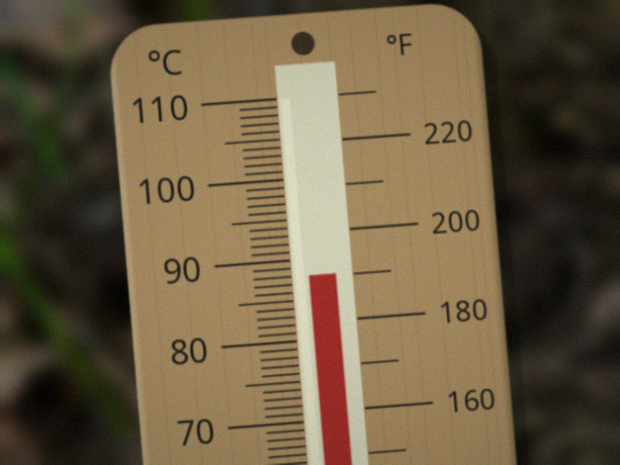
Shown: °C 88
